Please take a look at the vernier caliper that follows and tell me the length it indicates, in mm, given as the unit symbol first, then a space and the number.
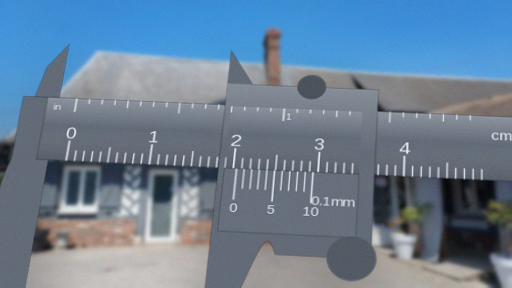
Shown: mm 20.4
